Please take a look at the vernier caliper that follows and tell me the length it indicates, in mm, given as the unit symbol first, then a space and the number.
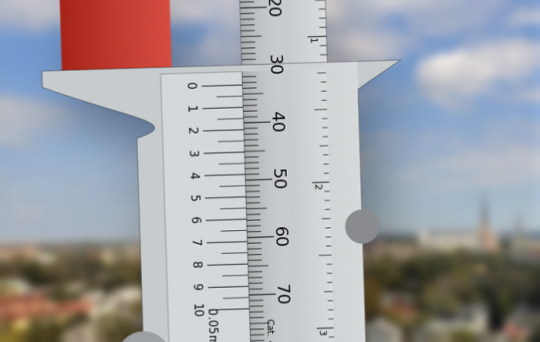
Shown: mm 33.4
